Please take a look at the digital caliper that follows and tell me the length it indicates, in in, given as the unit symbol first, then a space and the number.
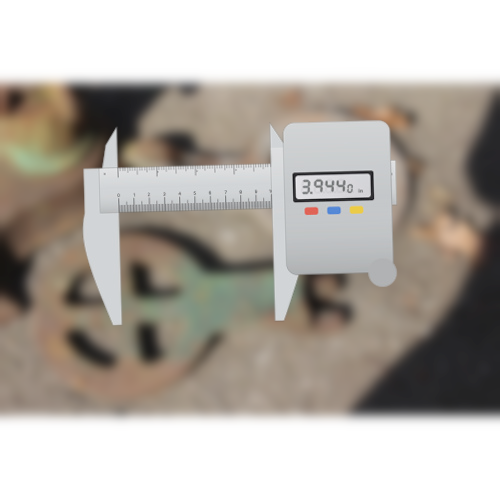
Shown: in 3.9440
